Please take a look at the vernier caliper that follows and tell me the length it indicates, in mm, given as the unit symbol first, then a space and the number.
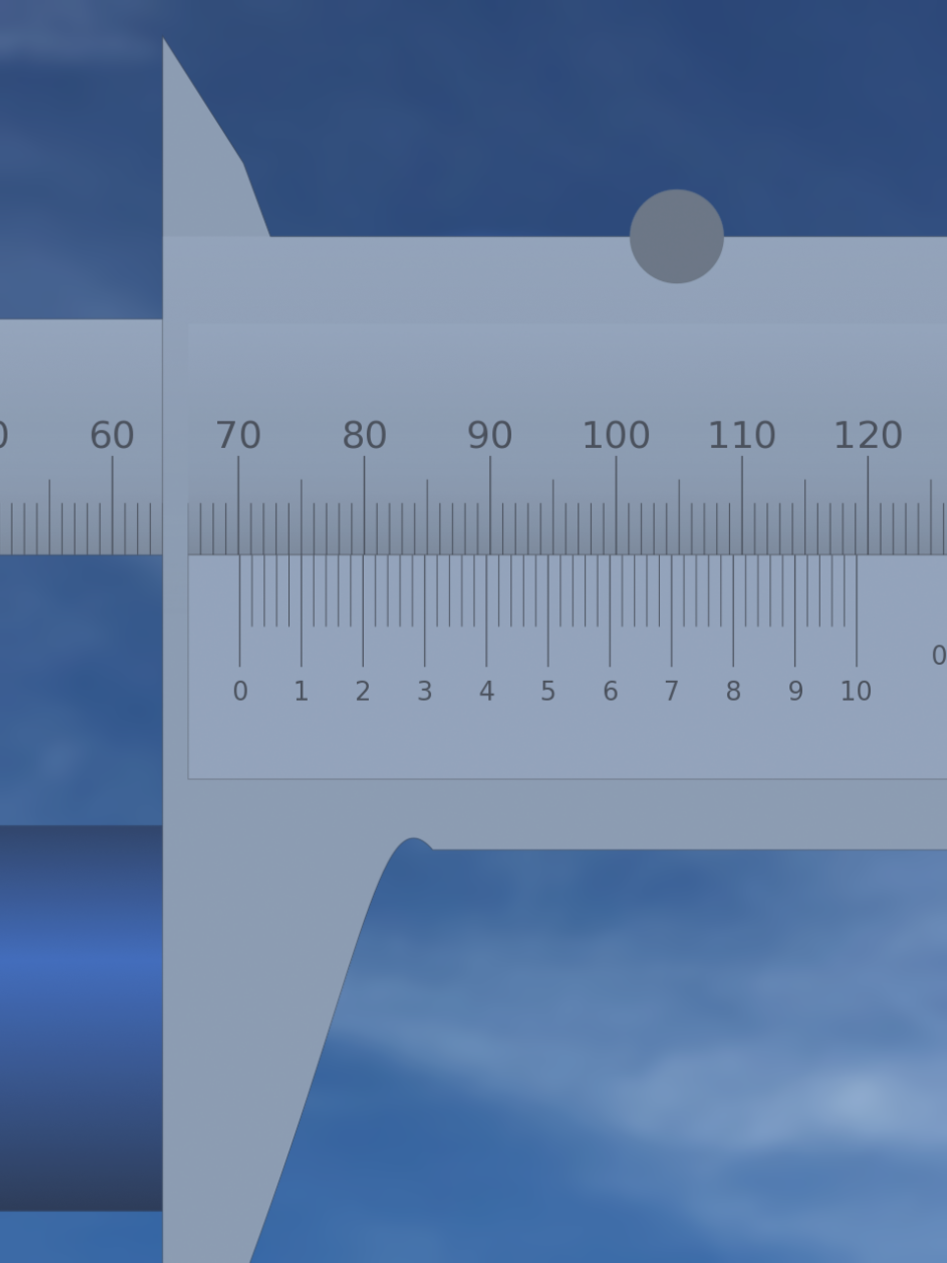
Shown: mm 70.1
